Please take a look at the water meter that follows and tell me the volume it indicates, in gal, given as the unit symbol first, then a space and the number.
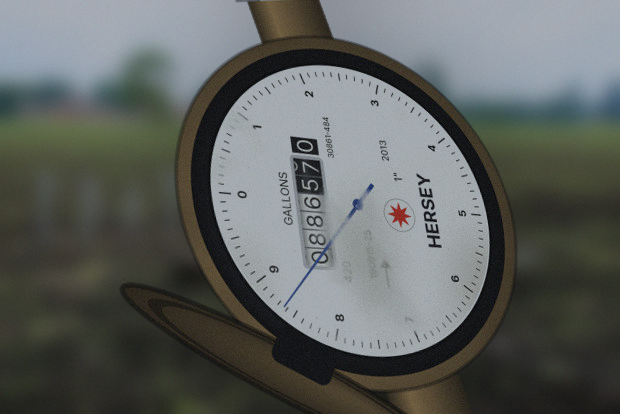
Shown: gal 886568.6
